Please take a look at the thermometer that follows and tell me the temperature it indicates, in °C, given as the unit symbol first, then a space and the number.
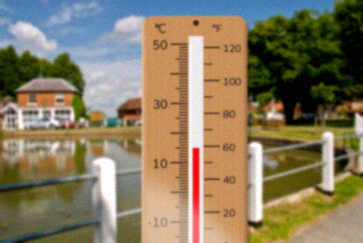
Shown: °C 15
